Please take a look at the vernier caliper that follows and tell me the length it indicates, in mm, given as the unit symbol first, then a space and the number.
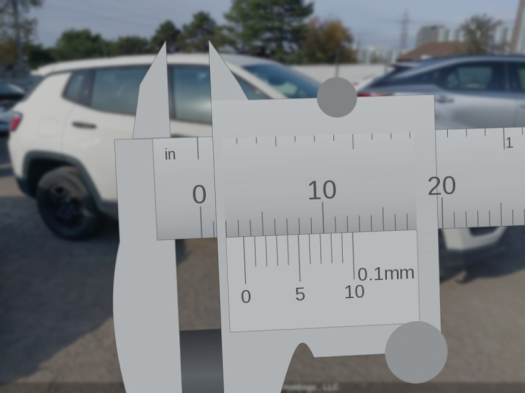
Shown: mm 3.4
